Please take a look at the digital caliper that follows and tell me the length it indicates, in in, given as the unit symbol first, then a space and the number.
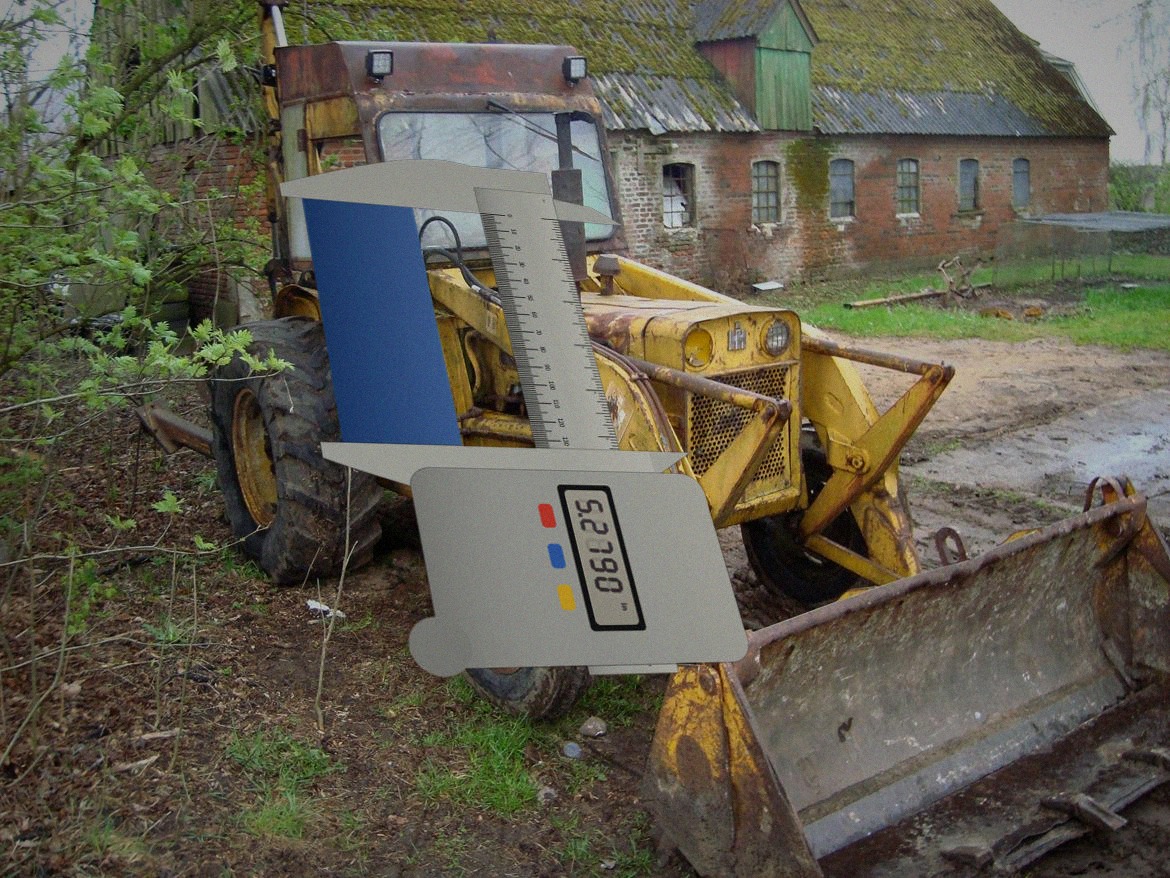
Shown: in 5.2790
